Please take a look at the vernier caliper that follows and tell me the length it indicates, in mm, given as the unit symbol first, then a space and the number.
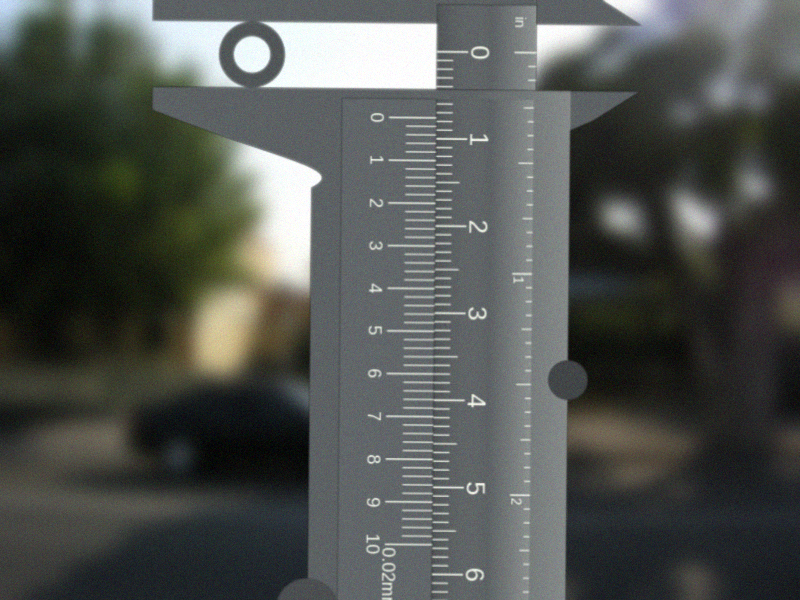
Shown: mm 7.6
